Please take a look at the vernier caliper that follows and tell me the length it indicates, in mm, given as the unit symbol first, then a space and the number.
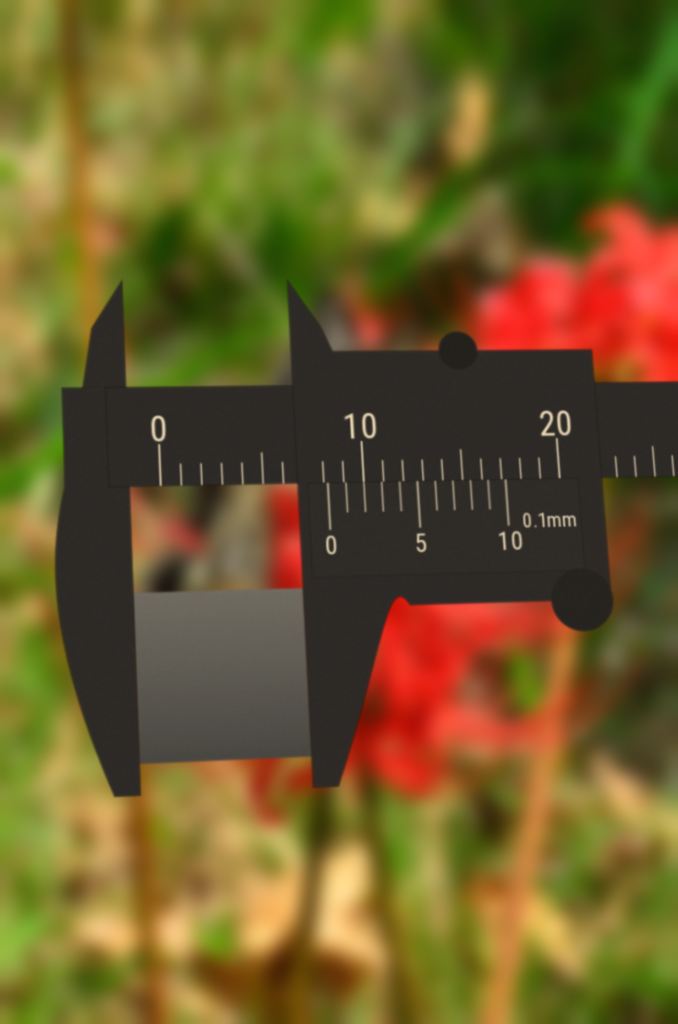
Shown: mm 8.2
